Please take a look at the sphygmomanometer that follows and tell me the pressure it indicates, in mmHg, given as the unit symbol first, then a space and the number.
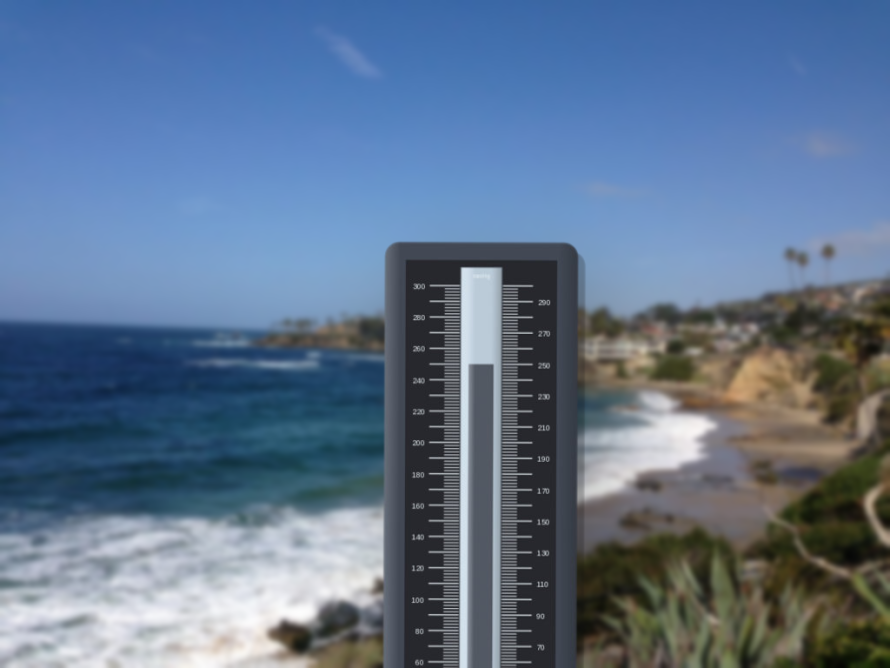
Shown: mmHg 250
